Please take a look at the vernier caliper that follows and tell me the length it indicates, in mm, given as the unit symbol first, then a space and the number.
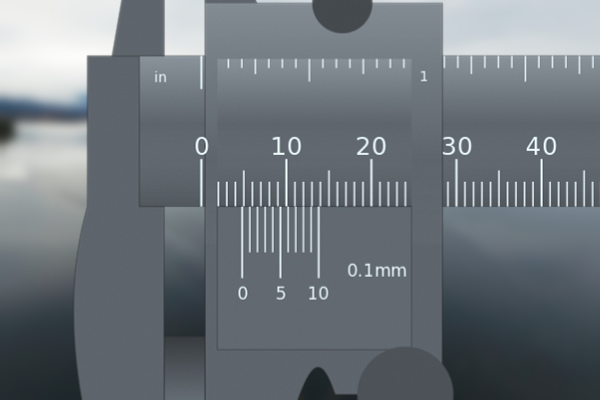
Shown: mm 4.8
